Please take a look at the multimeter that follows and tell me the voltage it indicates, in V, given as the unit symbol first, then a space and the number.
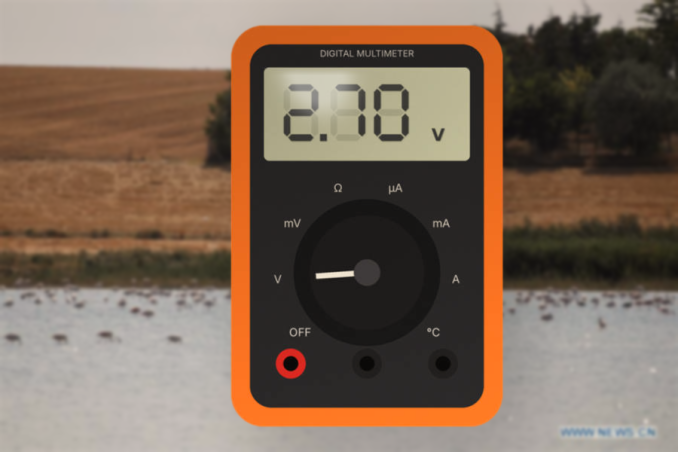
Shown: V 2.70
